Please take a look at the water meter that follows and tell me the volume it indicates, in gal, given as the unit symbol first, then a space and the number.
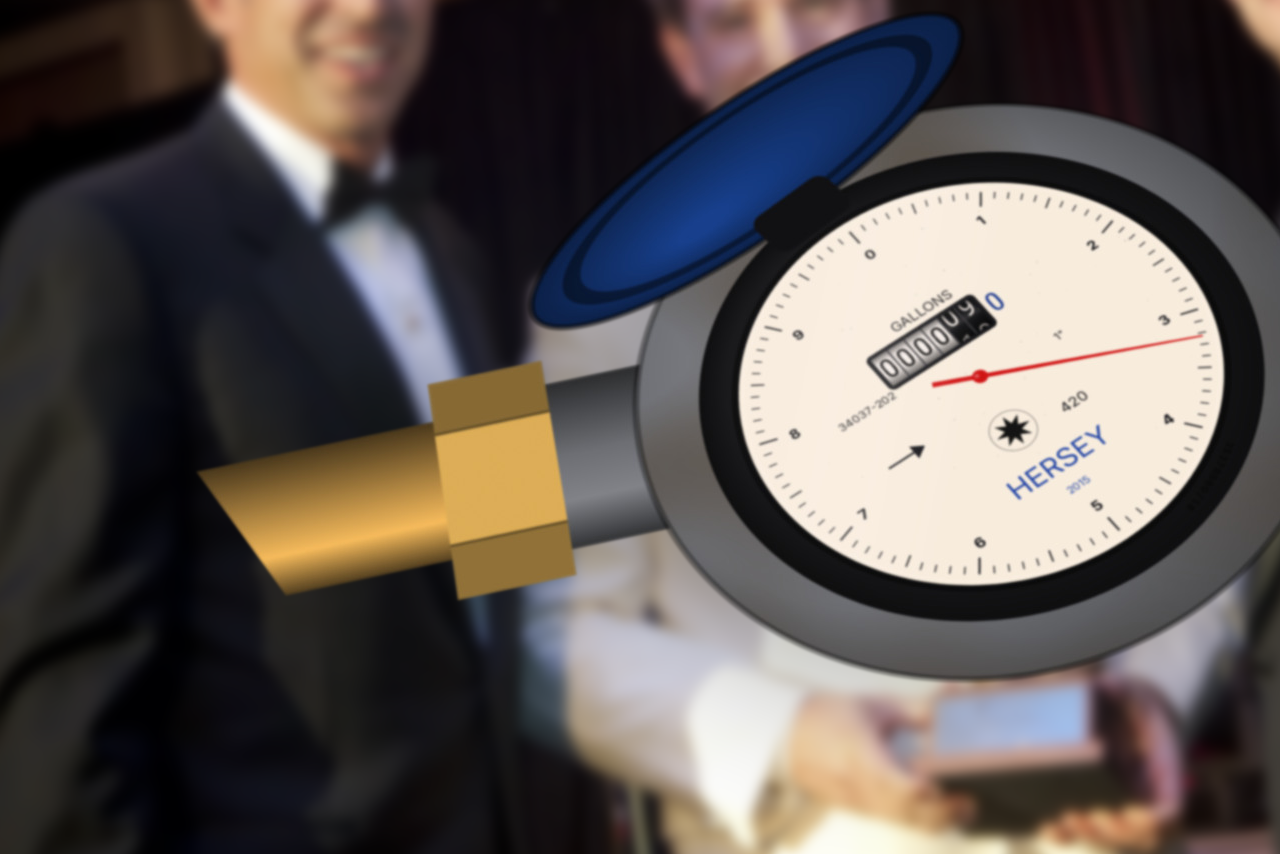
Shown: gal 93.2
